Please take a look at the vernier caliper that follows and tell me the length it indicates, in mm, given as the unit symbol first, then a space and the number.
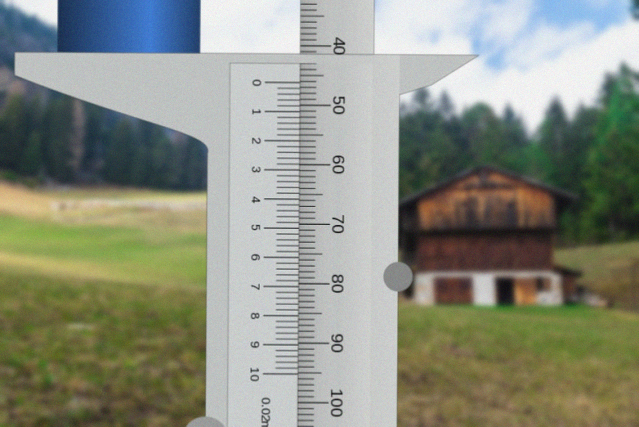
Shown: mm 46.2
